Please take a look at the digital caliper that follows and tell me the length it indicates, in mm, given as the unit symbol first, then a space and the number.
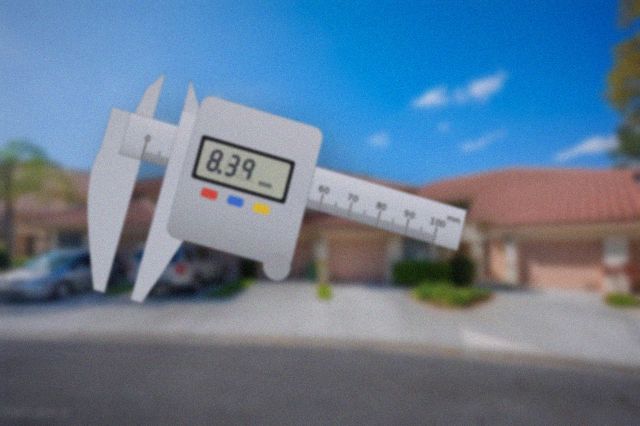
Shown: mm 8.39
